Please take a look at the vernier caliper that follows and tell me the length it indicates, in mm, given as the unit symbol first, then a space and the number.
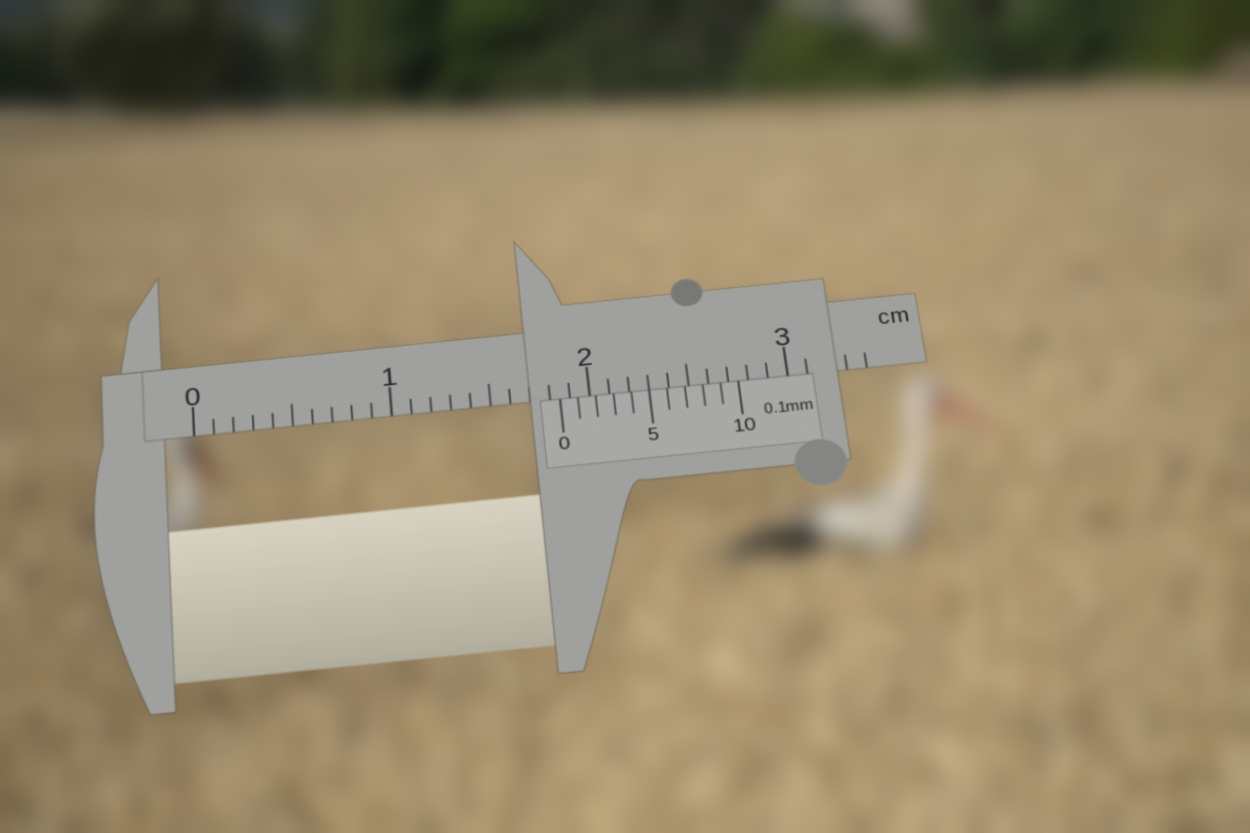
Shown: mm 18.5
